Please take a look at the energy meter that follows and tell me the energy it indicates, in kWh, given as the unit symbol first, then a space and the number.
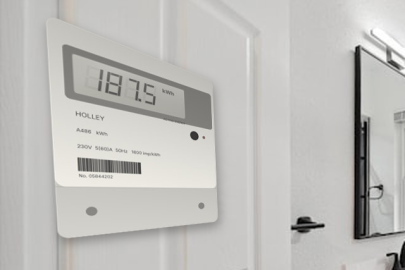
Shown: kWh 187.5
